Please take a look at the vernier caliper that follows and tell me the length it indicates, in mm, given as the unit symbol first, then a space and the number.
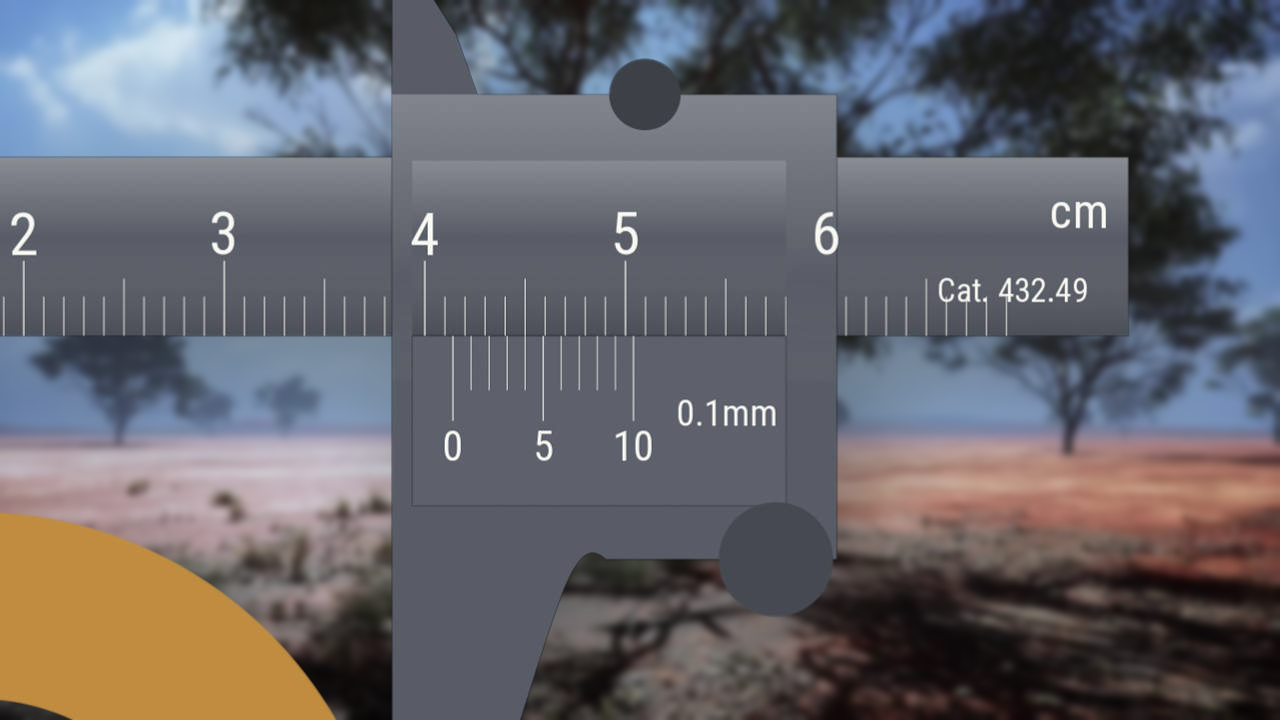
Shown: mm 41.4
